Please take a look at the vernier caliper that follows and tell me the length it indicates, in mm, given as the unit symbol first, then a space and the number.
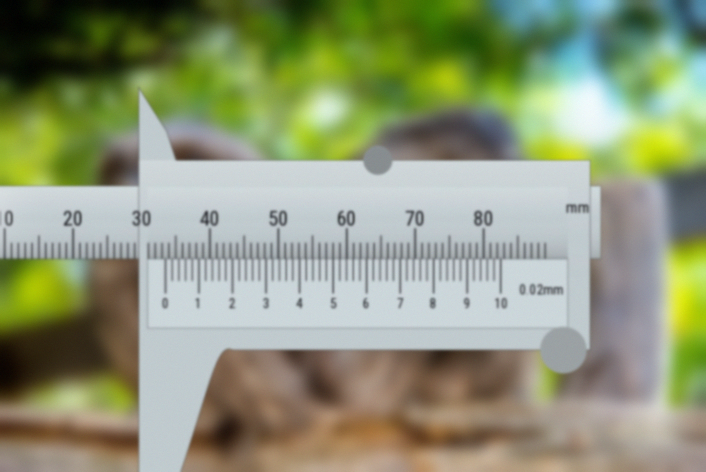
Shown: mm 33.5
